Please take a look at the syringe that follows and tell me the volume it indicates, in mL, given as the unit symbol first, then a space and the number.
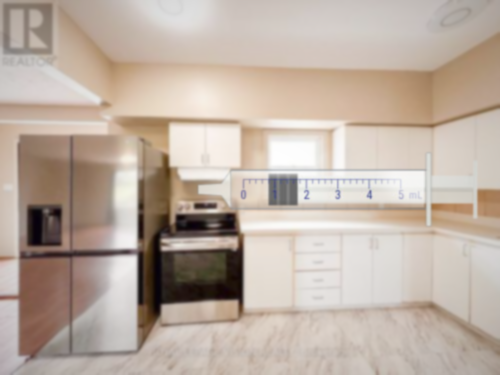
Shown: mL 0.8
